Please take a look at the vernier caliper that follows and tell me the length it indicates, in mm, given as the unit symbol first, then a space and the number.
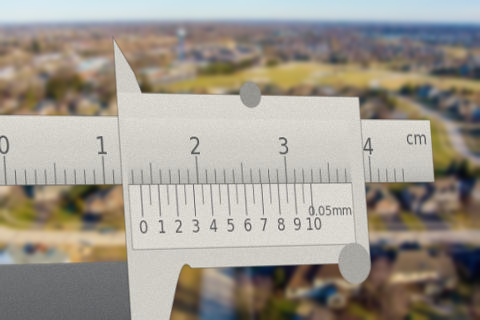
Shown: mm 13.8
